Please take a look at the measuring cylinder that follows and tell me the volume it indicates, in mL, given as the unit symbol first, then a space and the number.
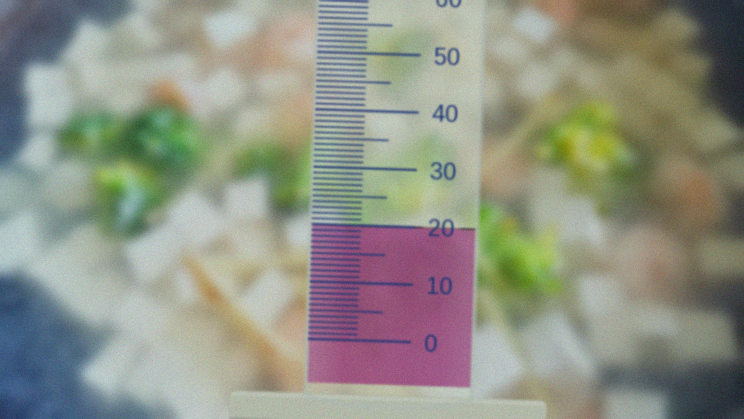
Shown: mL 20
